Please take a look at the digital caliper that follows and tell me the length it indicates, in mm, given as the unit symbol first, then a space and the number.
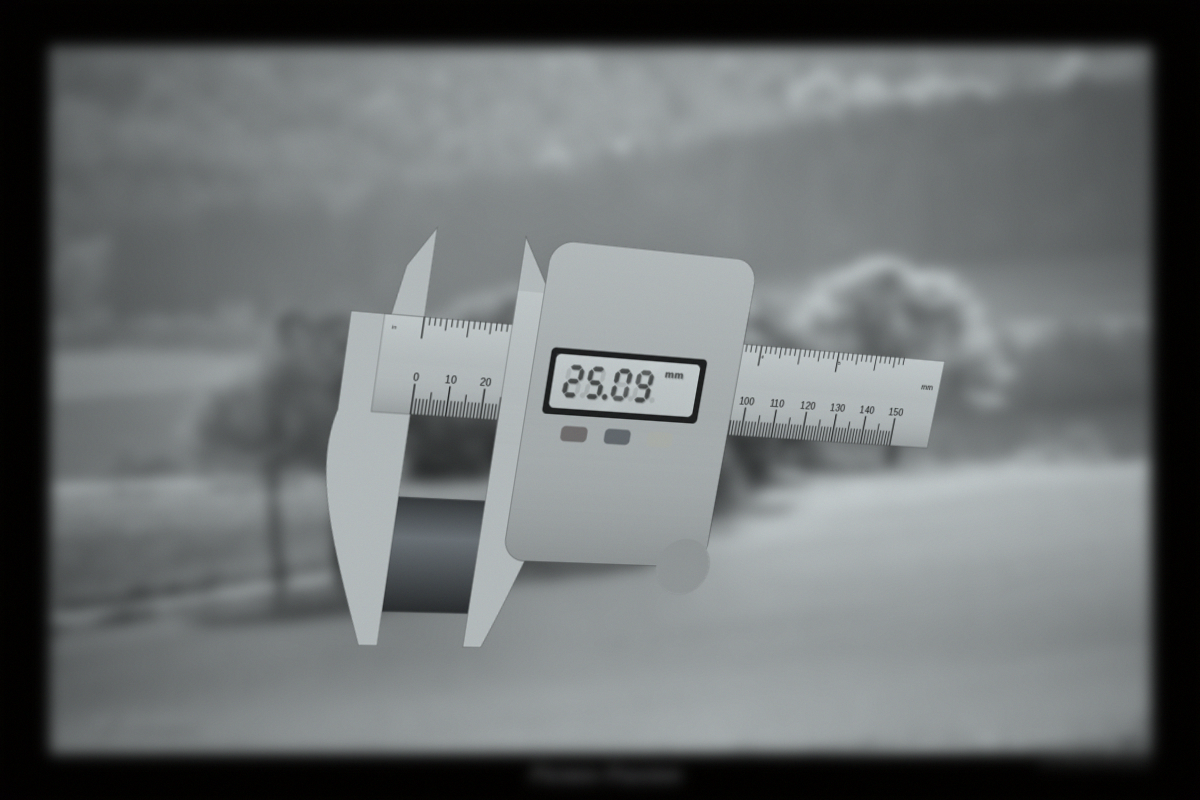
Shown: mm 25.09
